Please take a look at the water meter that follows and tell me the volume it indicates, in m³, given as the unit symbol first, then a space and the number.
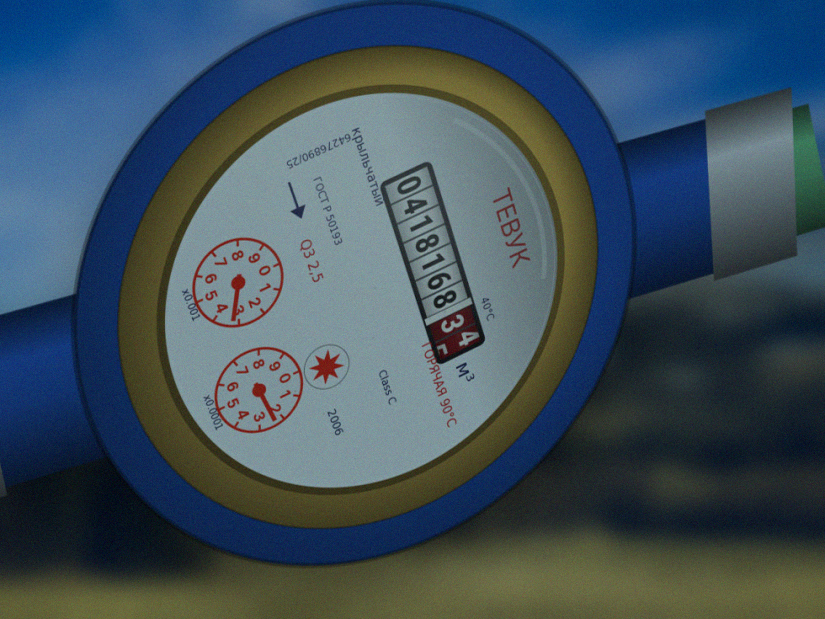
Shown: m³ 418168.3432
